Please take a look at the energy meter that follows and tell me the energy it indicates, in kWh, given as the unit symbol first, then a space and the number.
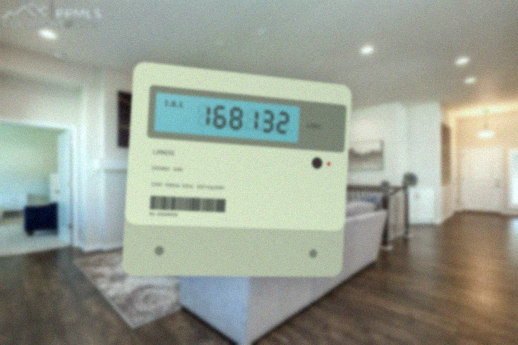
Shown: kWh 168132
